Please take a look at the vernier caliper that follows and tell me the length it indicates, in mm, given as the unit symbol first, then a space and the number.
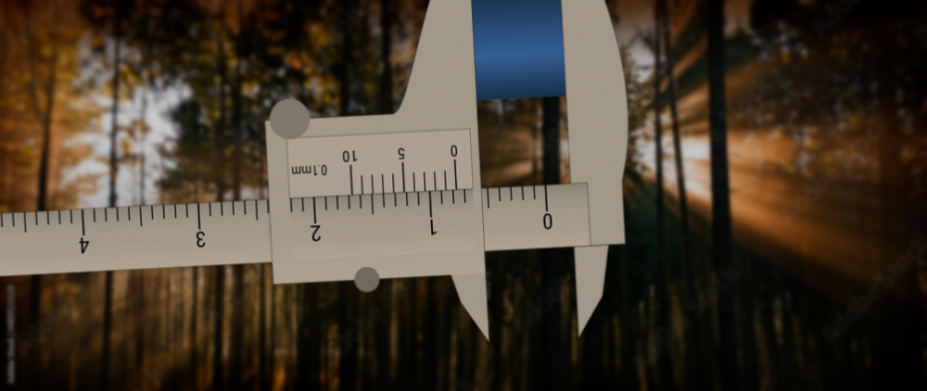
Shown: mm 7.7
